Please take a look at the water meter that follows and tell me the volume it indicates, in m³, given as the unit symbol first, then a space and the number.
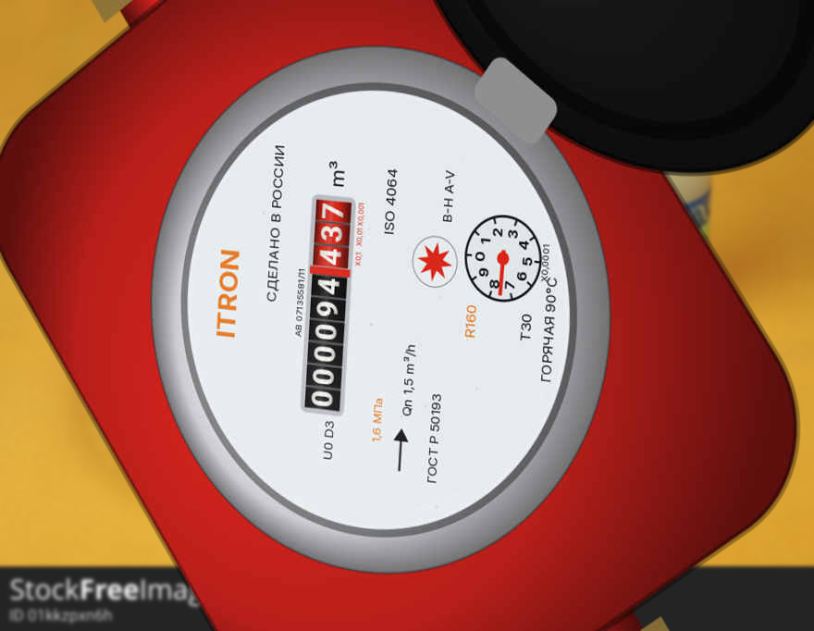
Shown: m³ 94.4377
